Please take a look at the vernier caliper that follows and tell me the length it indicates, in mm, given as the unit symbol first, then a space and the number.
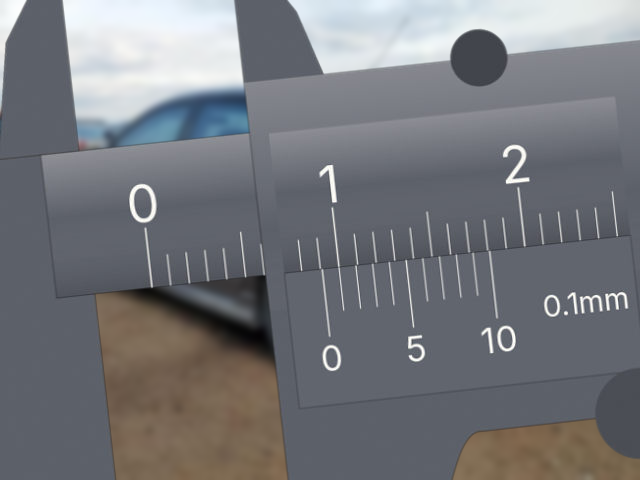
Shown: mm 9.1
